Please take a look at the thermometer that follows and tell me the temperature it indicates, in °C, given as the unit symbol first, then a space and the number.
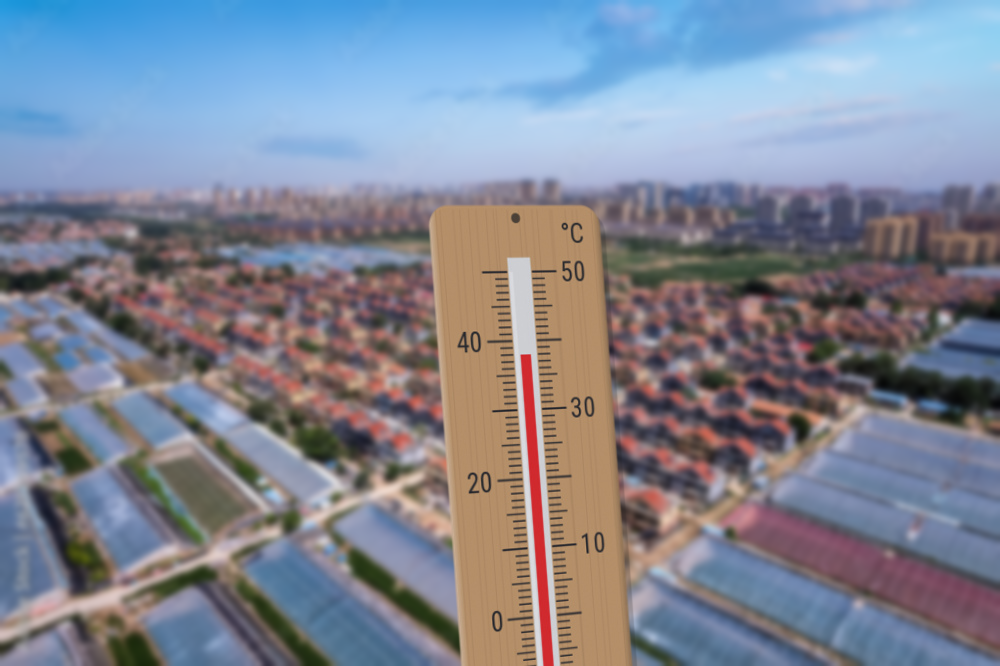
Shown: °C 38
